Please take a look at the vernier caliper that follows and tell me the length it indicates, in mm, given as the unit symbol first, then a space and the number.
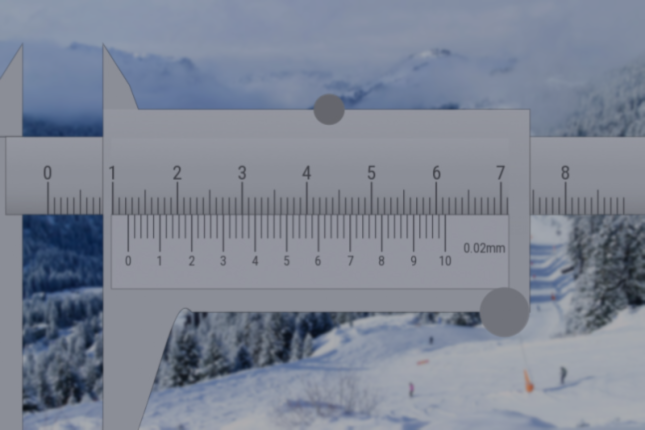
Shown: mm 12.4
